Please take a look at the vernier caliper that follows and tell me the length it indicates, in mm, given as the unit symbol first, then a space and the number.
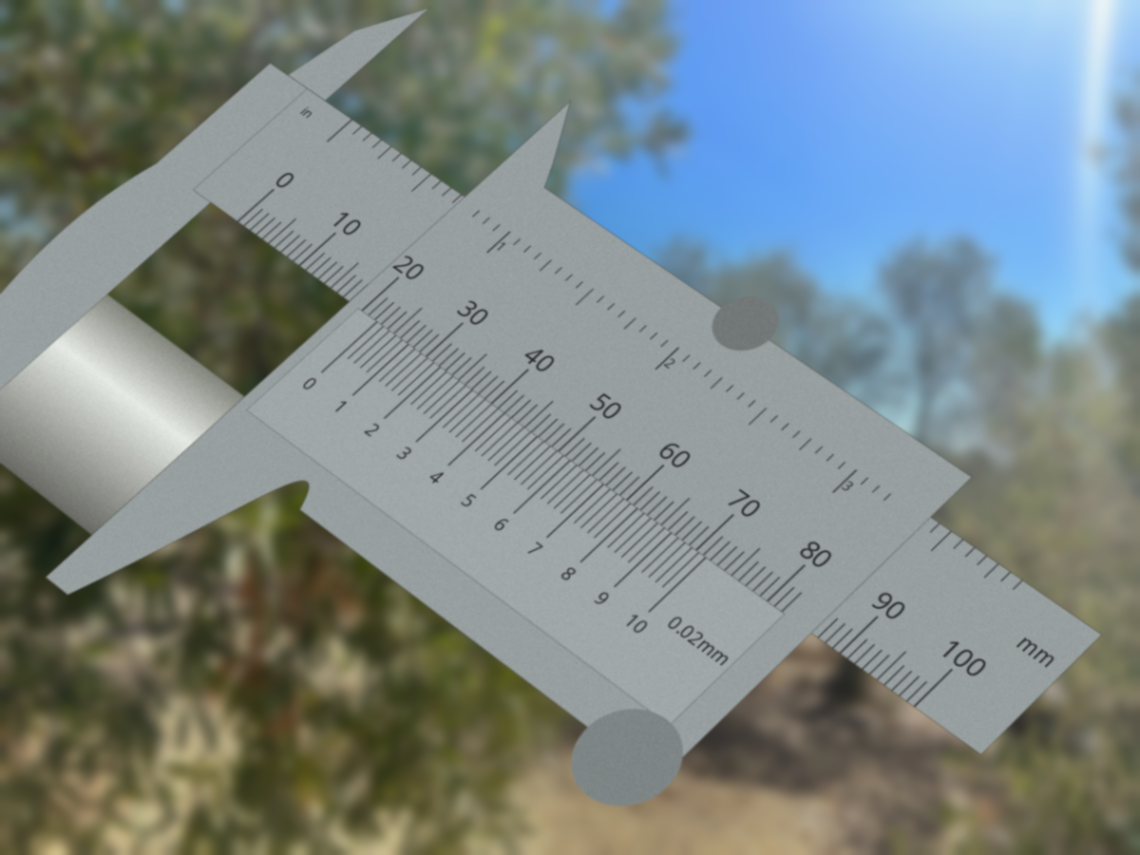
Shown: mm 22.4
